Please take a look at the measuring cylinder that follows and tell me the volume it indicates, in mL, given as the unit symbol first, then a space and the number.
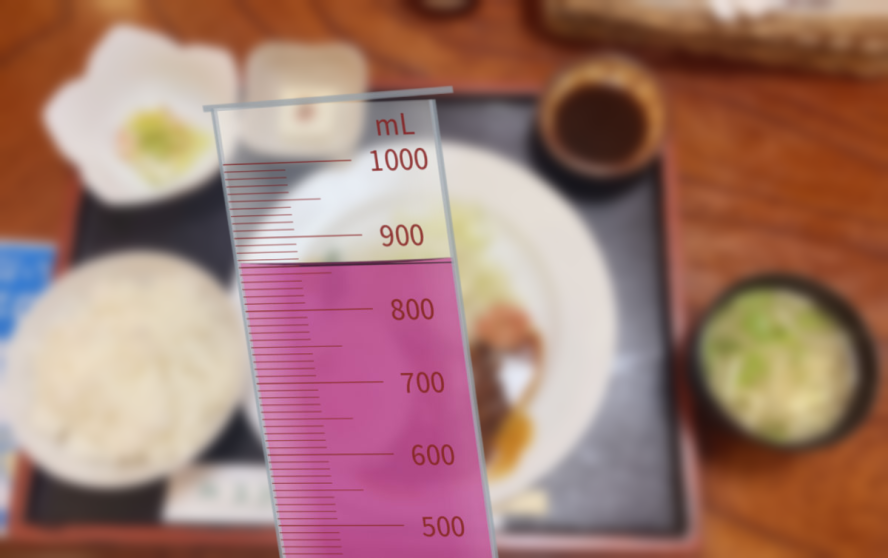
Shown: mL 860
